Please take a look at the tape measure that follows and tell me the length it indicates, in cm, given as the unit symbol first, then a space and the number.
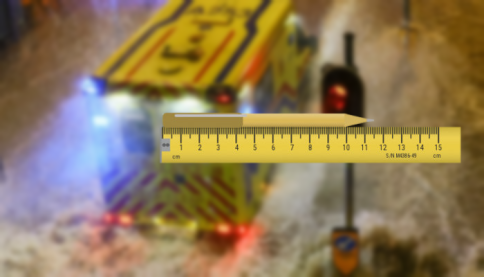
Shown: cm 11.5
